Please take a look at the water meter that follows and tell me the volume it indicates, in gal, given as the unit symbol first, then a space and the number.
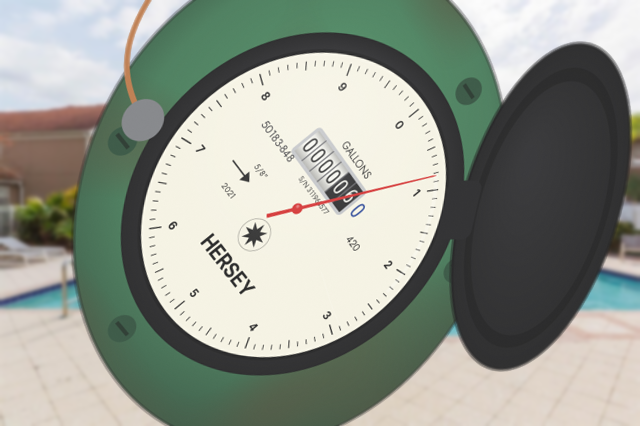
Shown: gal 60.8
